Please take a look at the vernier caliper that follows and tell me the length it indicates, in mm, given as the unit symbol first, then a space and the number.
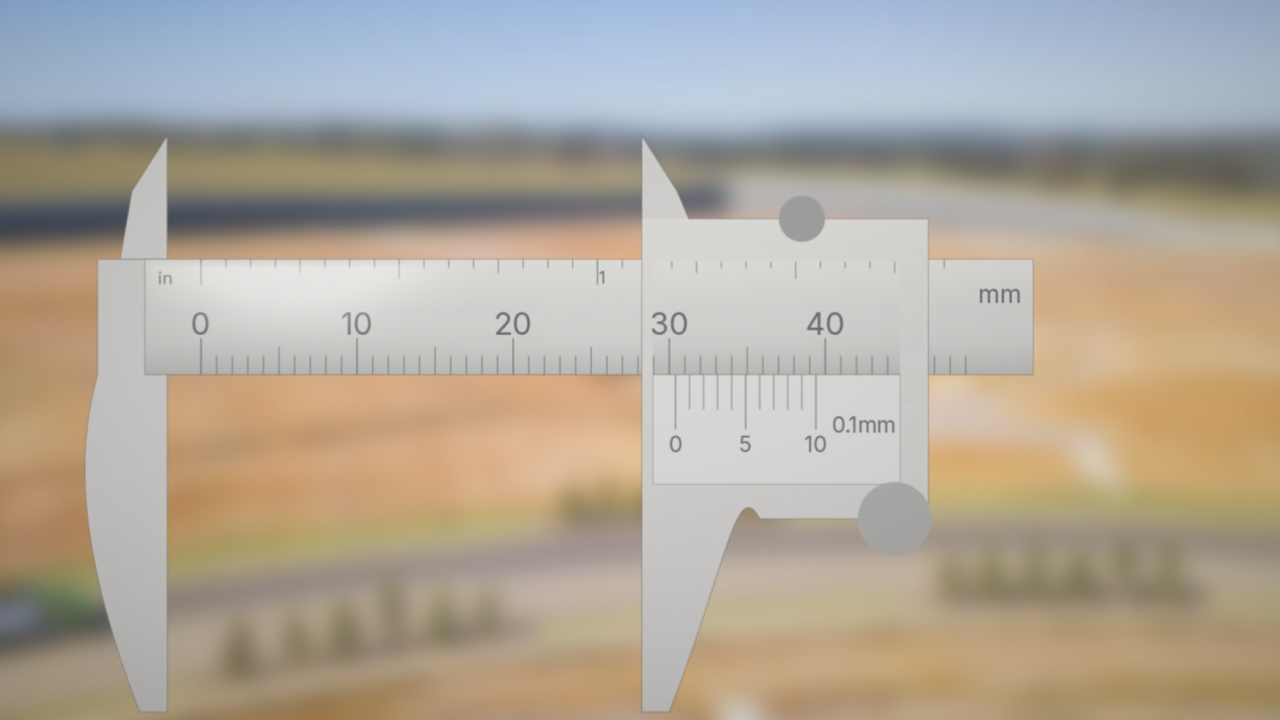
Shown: mm 30.4
